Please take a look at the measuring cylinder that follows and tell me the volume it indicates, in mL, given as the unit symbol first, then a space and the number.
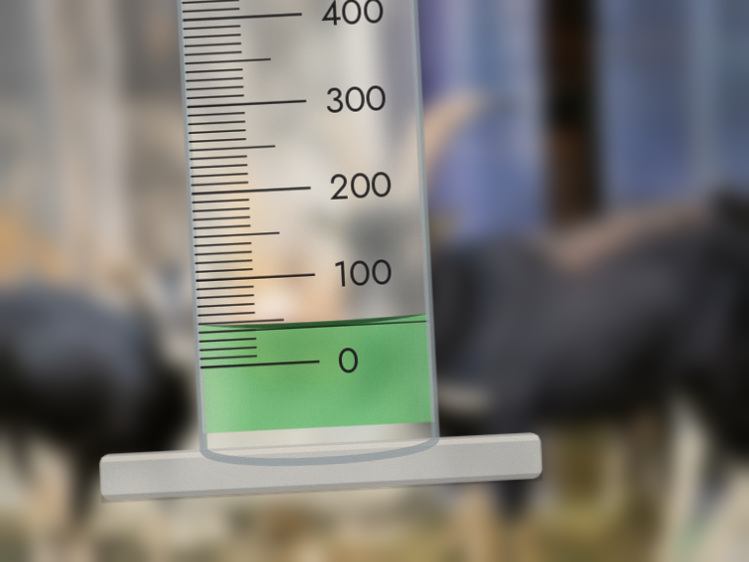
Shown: mL 40
